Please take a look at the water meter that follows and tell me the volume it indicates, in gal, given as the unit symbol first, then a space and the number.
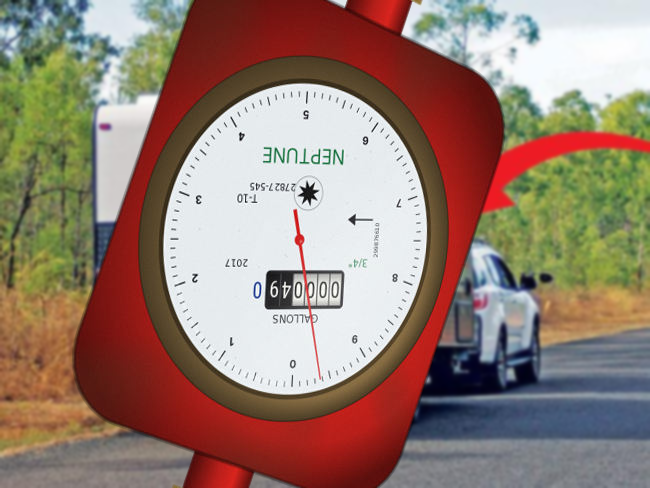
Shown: gal 489.6
